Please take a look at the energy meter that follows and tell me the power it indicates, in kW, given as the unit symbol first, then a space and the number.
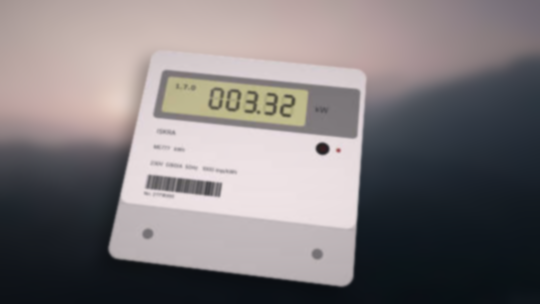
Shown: kW 3.32
